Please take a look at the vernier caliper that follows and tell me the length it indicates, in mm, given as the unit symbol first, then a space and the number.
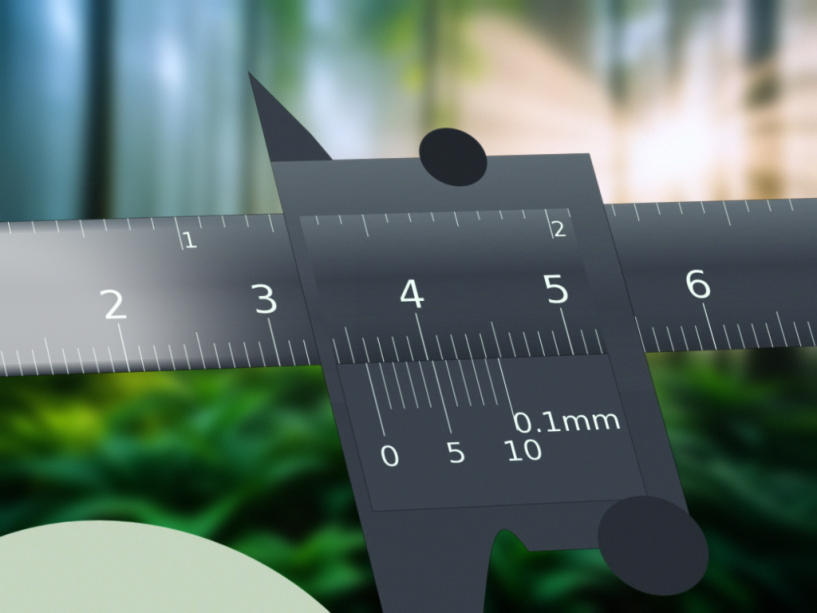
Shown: mm 35.8
